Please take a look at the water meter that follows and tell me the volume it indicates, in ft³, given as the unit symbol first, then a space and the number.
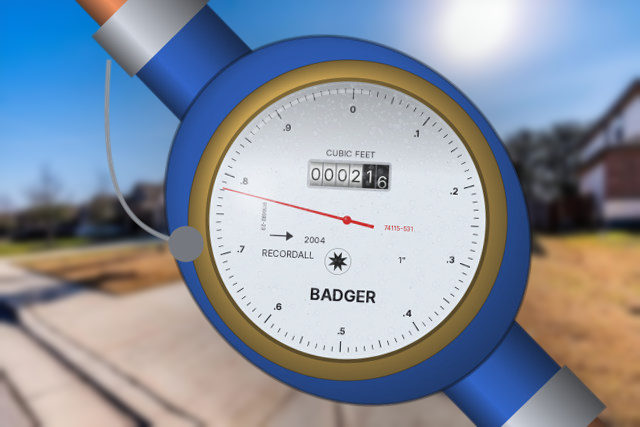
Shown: ft³ 215.78
